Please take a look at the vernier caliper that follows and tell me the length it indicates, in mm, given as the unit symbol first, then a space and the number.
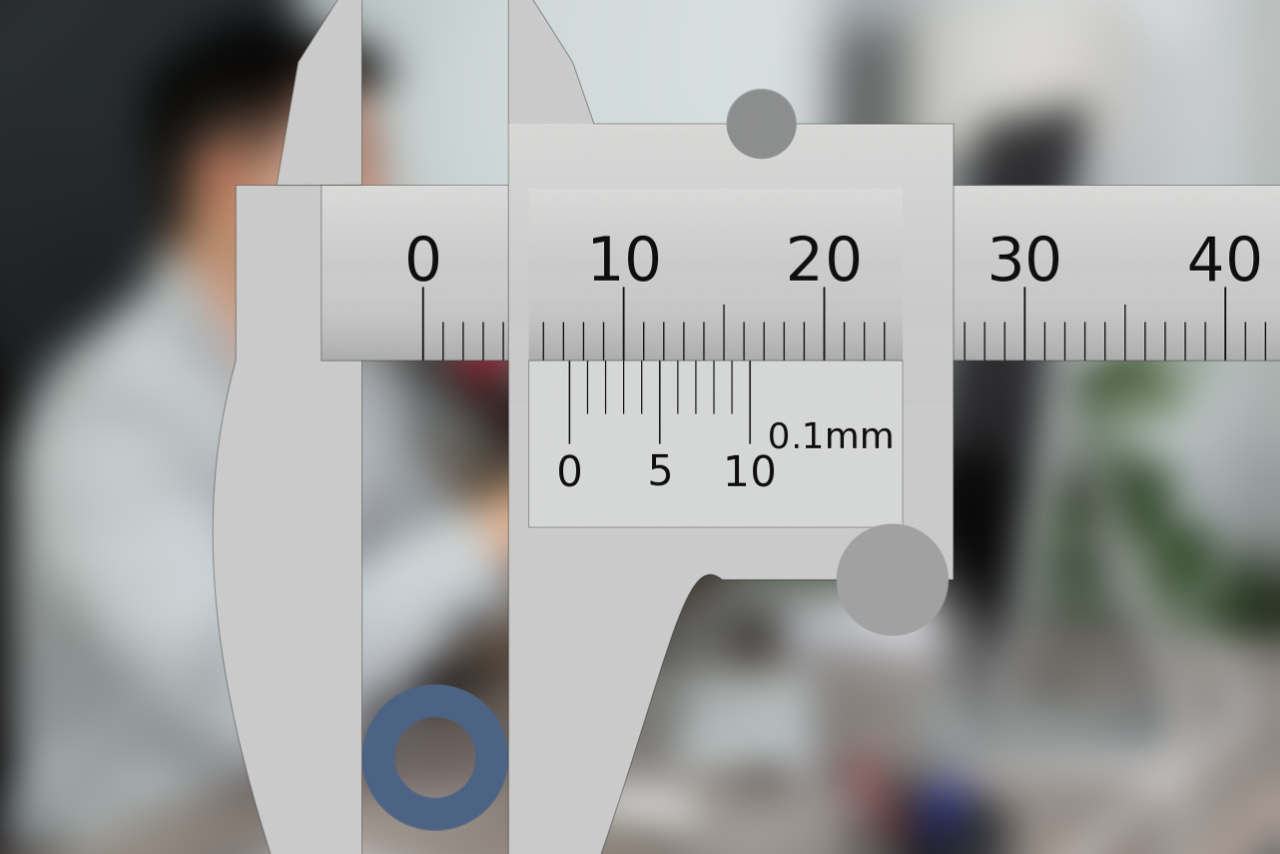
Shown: mm 7.3
